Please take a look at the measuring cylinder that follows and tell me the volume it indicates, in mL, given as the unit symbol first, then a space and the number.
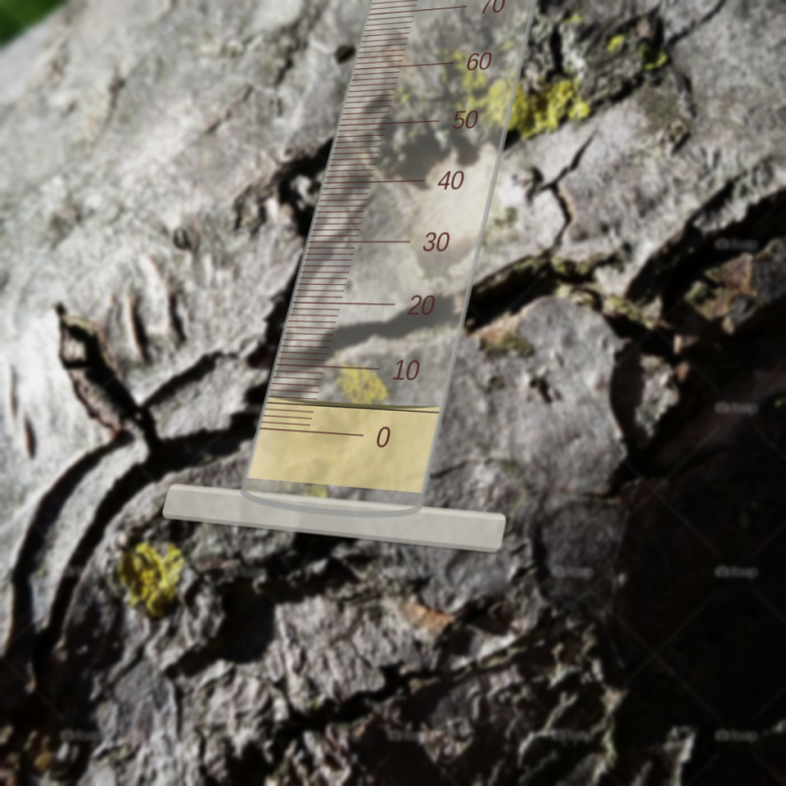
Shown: mL 4
